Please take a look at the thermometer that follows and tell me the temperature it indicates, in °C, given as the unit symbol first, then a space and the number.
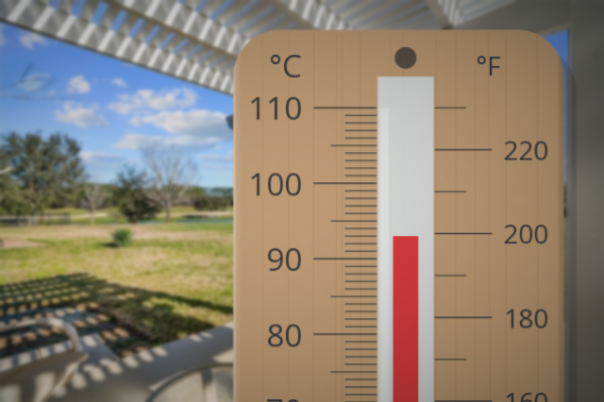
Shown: °C 93
